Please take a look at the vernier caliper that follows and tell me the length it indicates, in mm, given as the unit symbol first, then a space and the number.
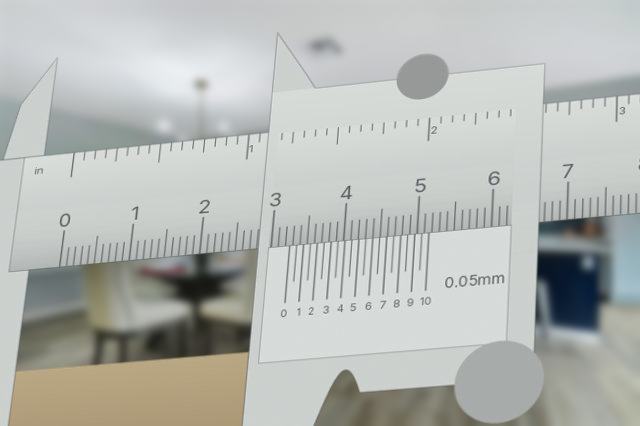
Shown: mm 32.6
